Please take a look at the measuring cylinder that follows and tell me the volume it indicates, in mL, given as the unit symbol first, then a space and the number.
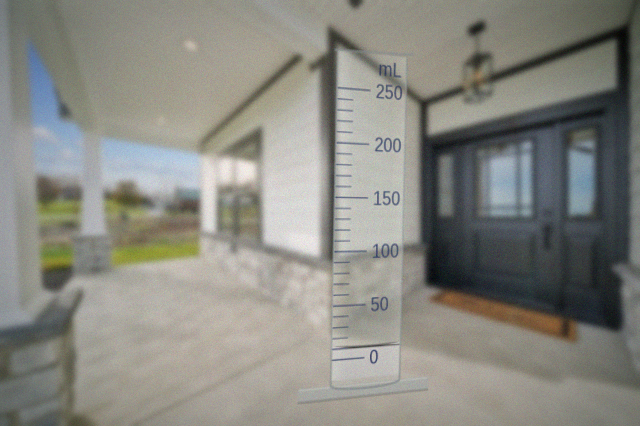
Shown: mL 10
